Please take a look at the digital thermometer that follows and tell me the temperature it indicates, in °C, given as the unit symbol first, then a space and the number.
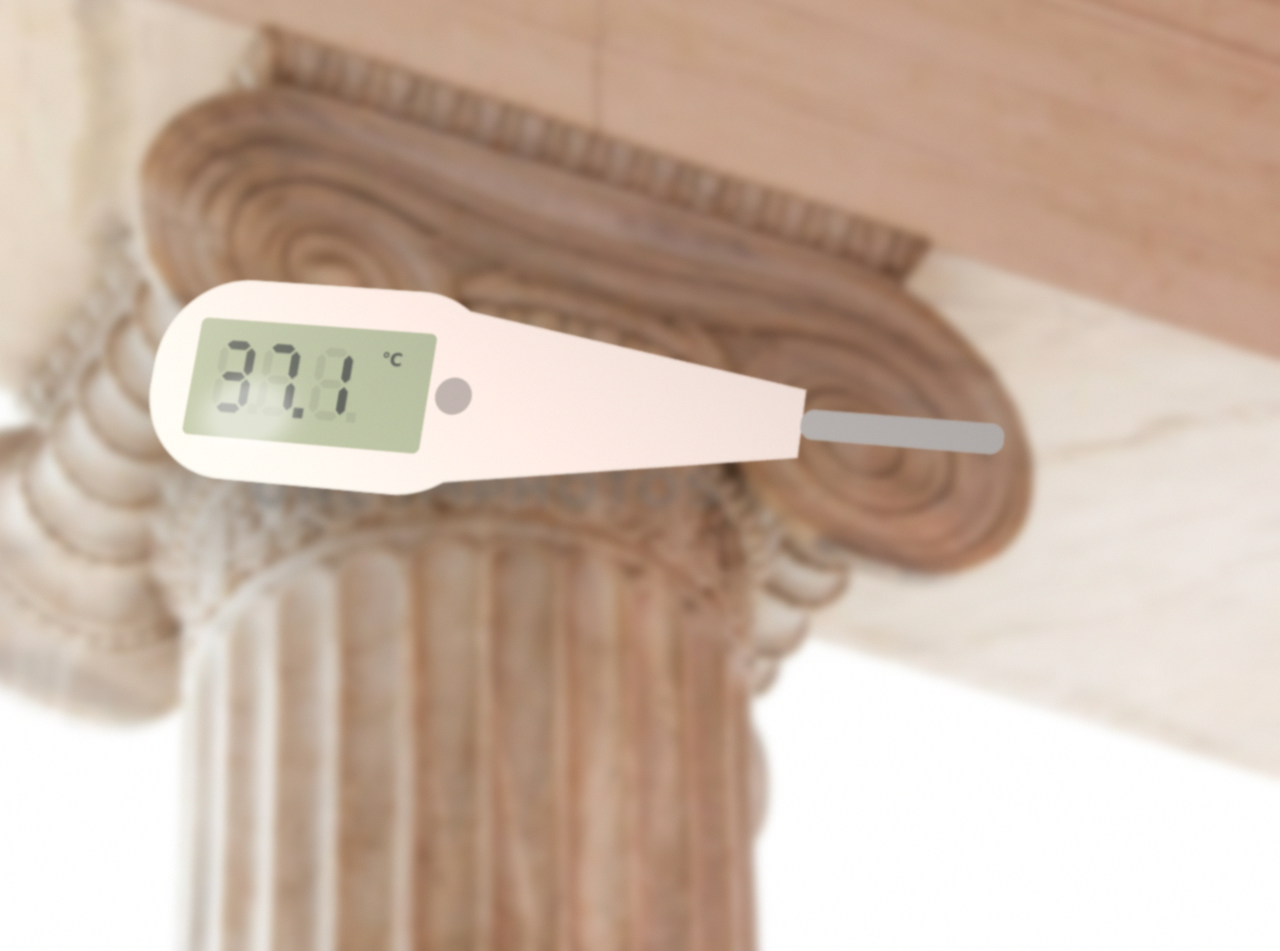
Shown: °C 37.1
